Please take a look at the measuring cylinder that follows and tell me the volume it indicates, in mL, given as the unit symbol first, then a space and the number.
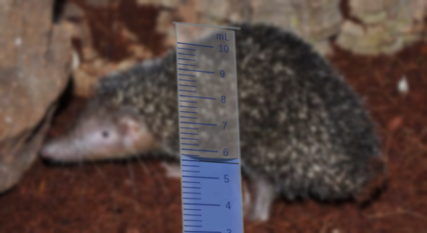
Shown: mL 5.6
